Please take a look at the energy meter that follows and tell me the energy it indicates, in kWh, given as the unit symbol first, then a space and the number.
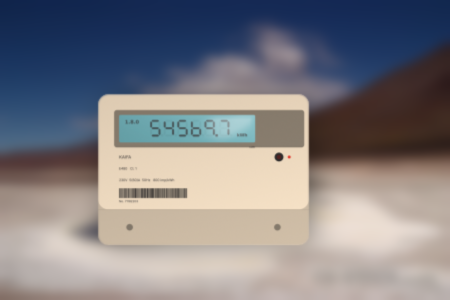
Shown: kWh 54569.7
